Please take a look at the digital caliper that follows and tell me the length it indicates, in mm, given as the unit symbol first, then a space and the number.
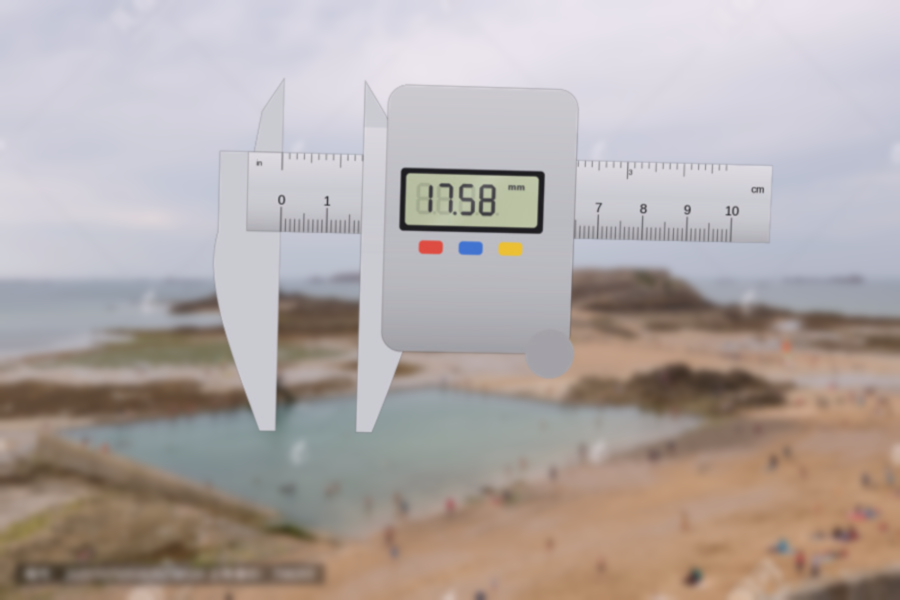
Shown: mm 17.58
